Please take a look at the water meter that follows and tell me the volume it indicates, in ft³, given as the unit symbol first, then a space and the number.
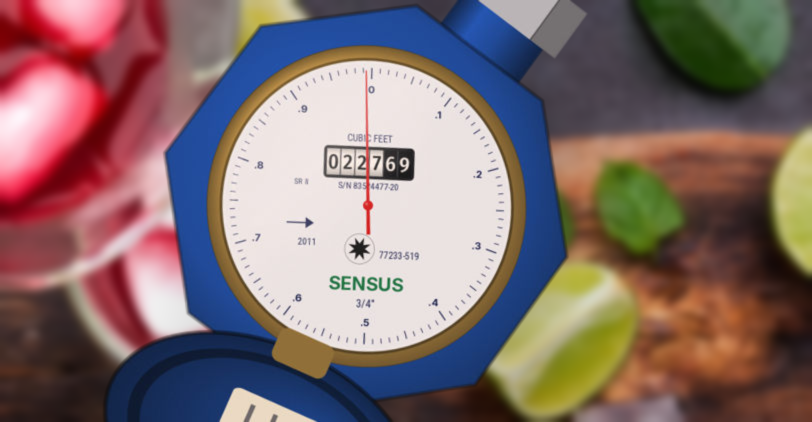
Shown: ft³ 22768.99
